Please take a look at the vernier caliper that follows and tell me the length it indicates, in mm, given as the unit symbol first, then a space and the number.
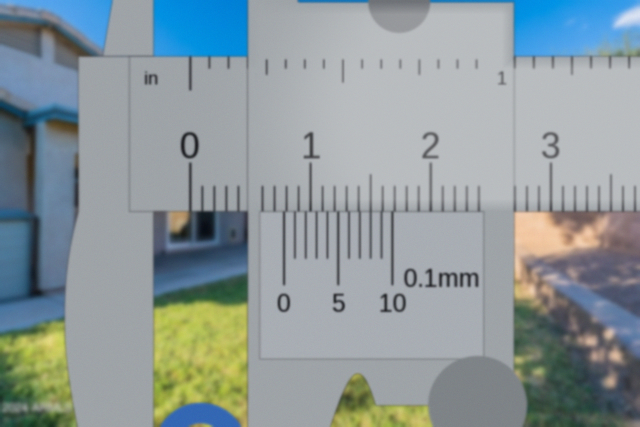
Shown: mm 7.8
